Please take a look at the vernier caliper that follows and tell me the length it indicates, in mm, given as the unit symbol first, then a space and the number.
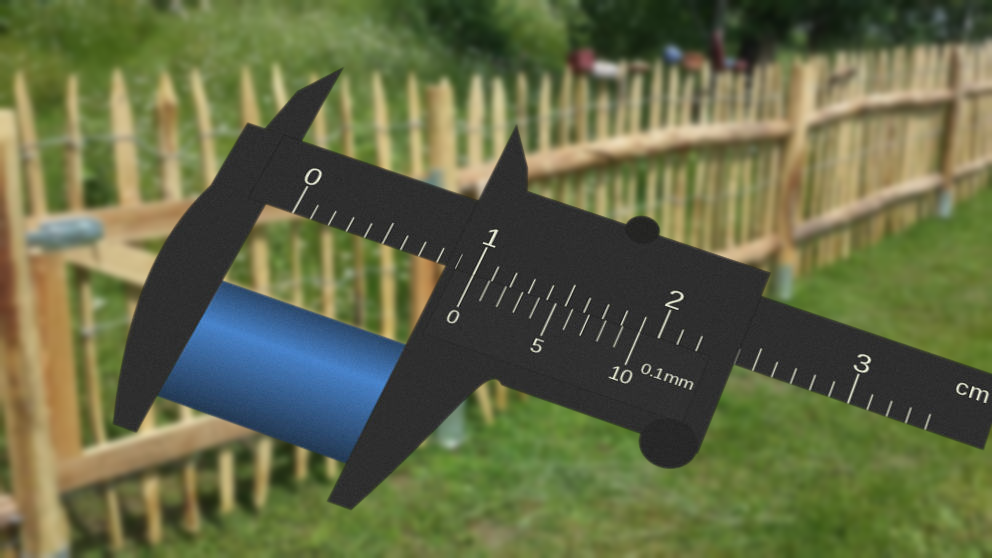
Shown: mm 10.0
